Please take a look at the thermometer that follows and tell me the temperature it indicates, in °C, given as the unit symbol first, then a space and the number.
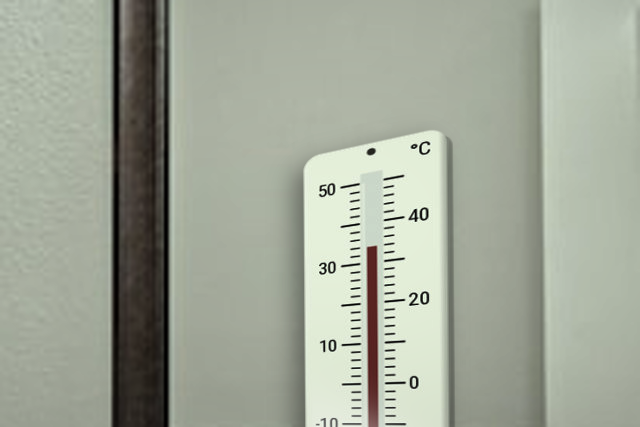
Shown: °C 34
